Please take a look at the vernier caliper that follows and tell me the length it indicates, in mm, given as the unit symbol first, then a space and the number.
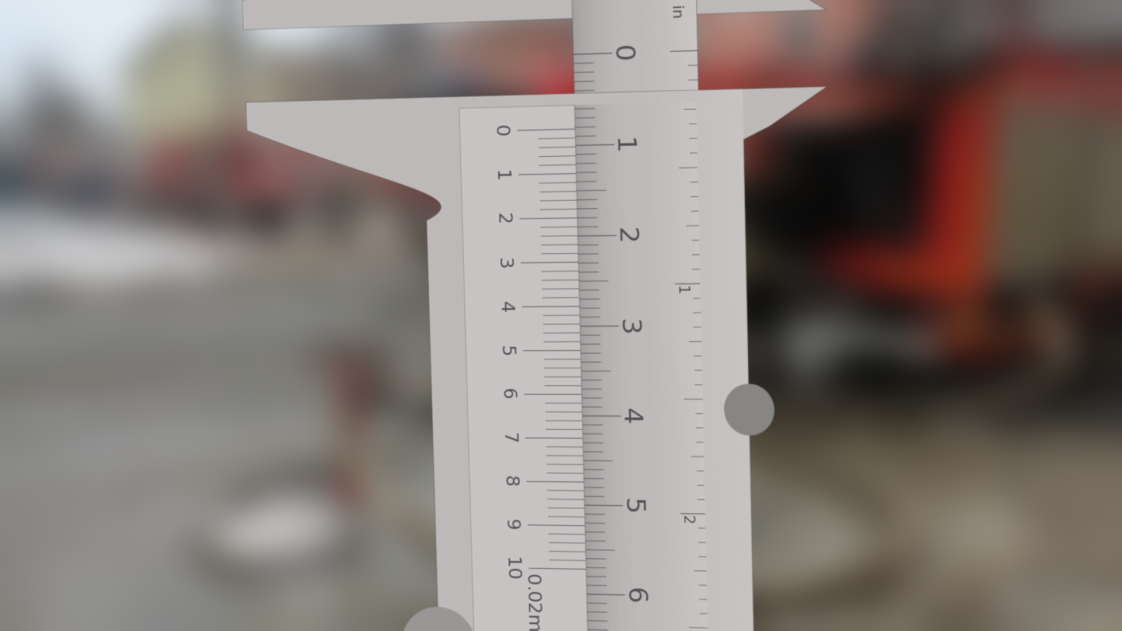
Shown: mm 8.2
